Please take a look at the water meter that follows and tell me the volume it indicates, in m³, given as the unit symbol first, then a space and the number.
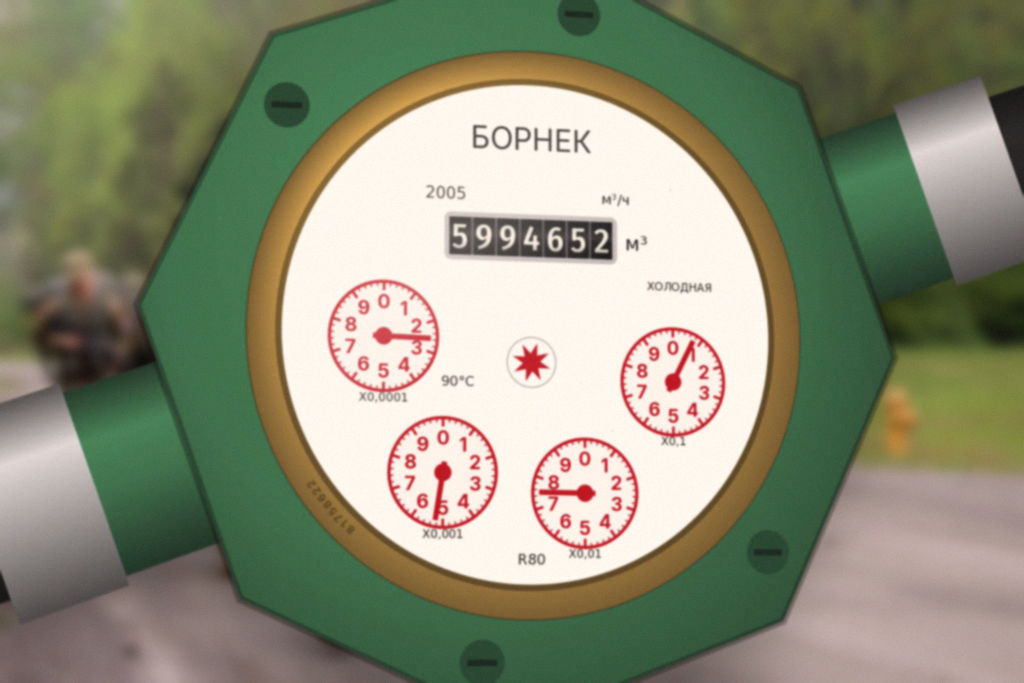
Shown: m³ 5994652.0752
